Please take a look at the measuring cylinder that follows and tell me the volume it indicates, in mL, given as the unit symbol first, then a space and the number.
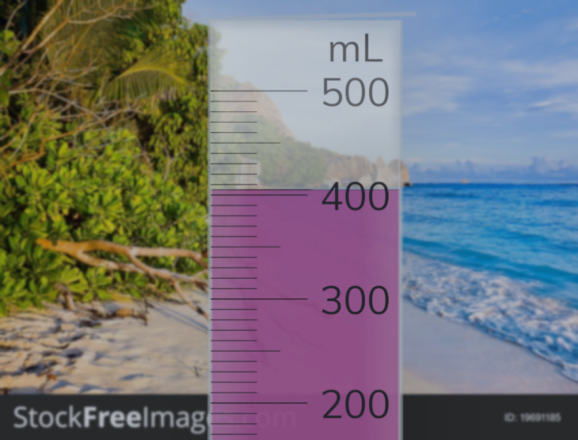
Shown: mL 405
